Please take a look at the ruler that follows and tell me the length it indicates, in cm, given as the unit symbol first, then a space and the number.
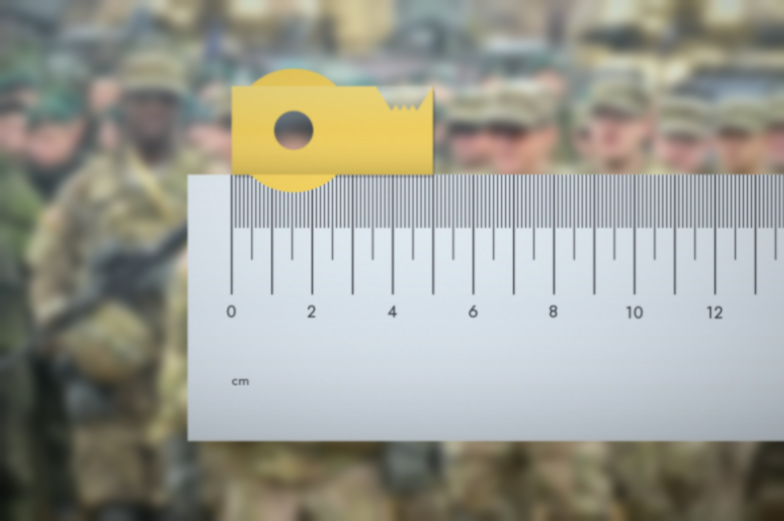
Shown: cm 5
